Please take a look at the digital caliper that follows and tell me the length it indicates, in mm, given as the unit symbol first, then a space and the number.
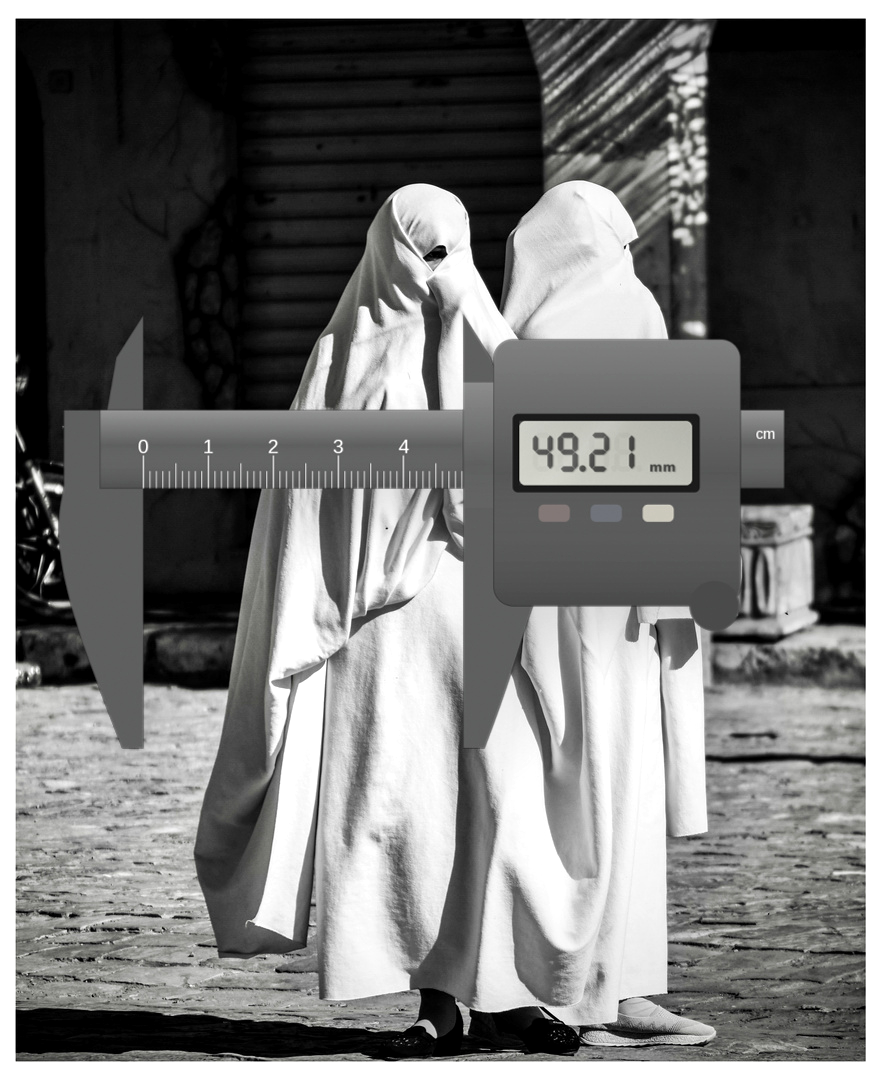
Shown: mm 49.21
